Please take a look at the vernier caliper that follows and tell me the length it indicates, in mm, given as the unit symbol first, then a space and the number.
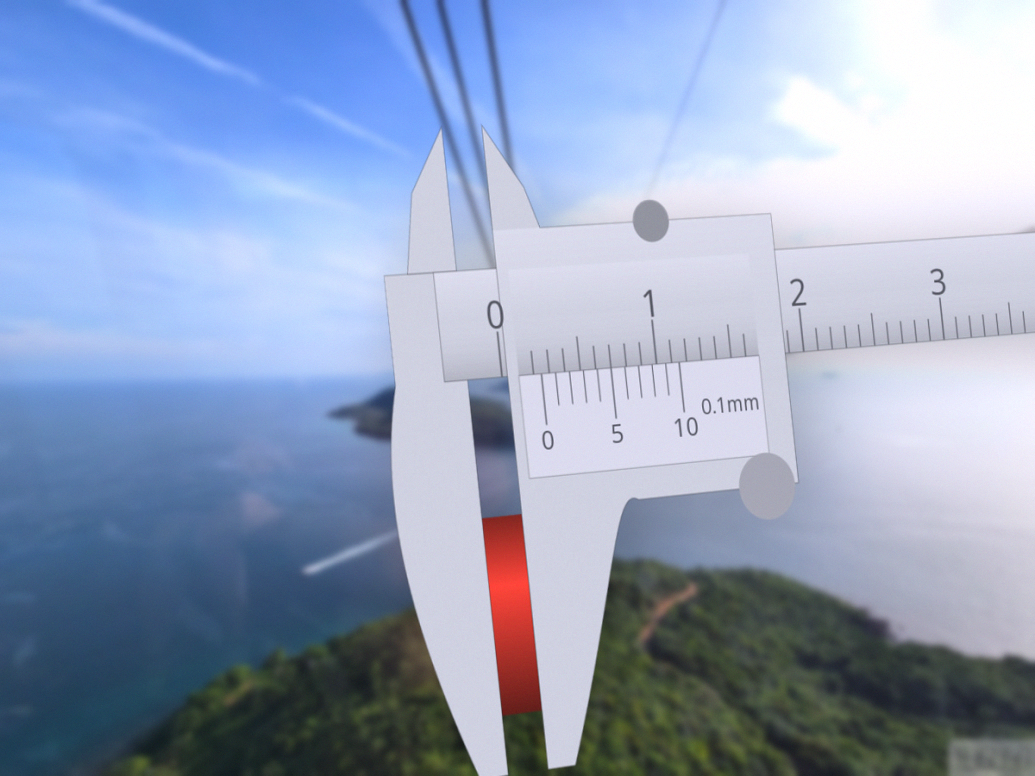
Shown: mm 2.5
